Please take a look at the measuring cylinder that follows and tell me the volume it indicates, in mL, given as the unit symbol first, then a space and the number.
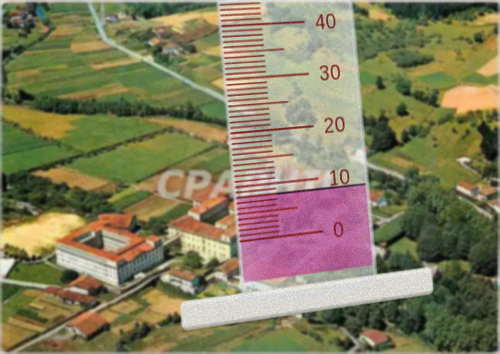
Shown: mL 8
